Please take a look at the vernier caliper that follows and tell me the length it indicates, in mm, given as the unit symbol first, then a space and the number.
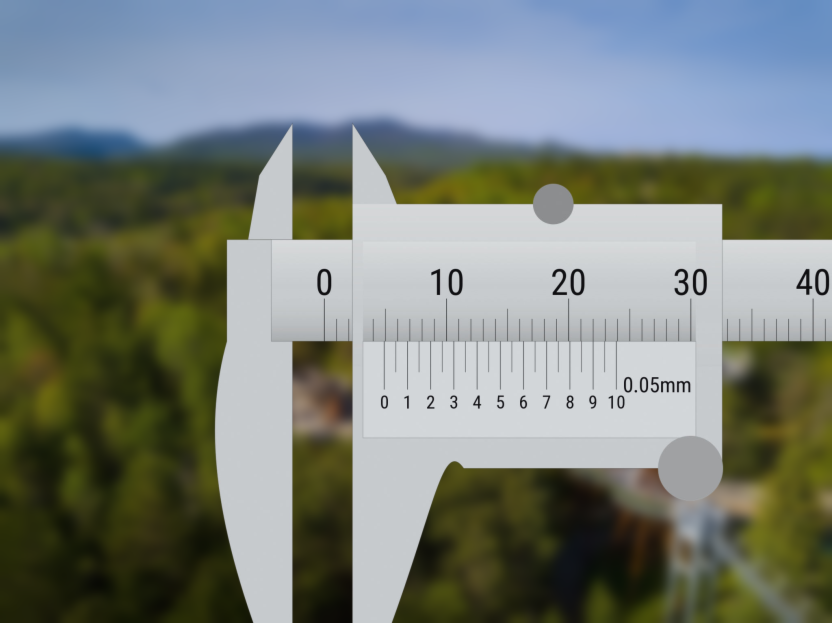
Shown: mm 4.9
